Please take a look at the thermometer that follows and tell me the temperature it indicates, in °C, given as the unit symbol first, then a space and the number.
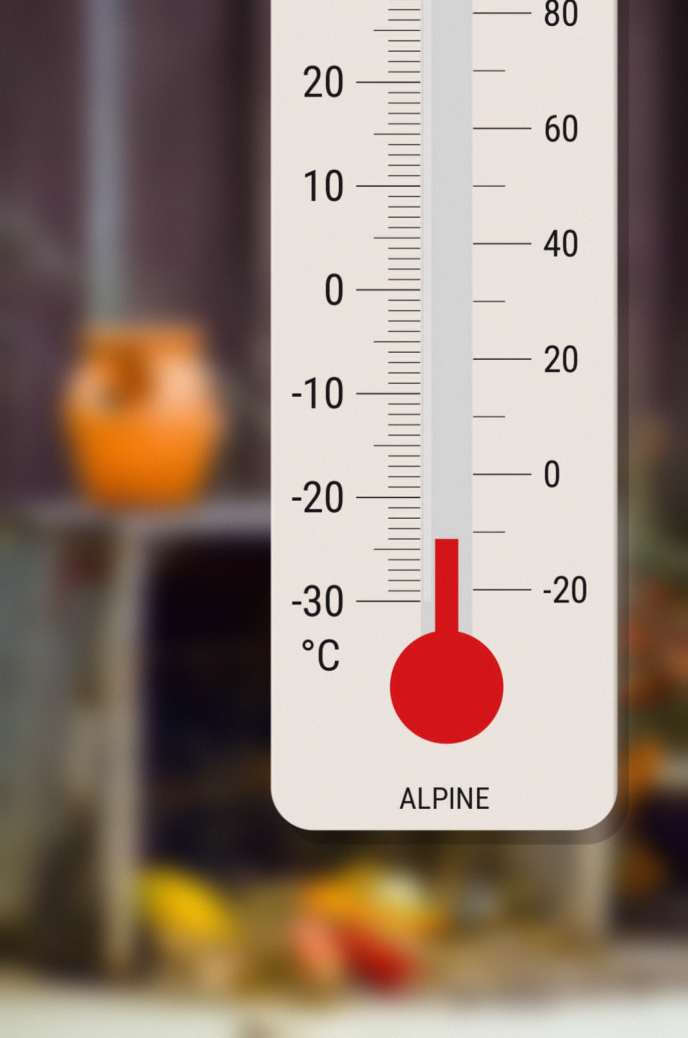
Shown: °C -24
